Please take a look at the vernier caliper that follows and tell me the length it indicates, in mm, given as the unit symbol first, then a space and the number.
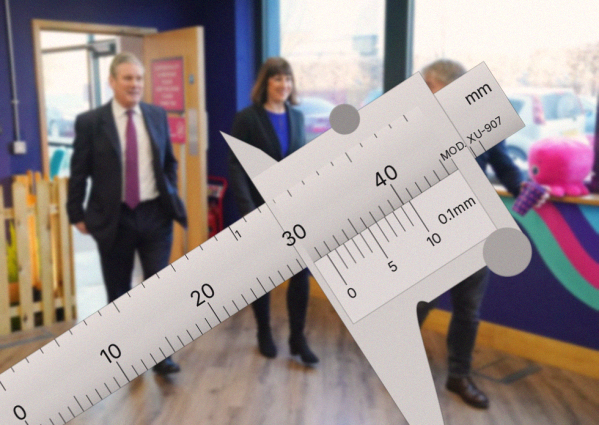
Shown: mm 31.6
